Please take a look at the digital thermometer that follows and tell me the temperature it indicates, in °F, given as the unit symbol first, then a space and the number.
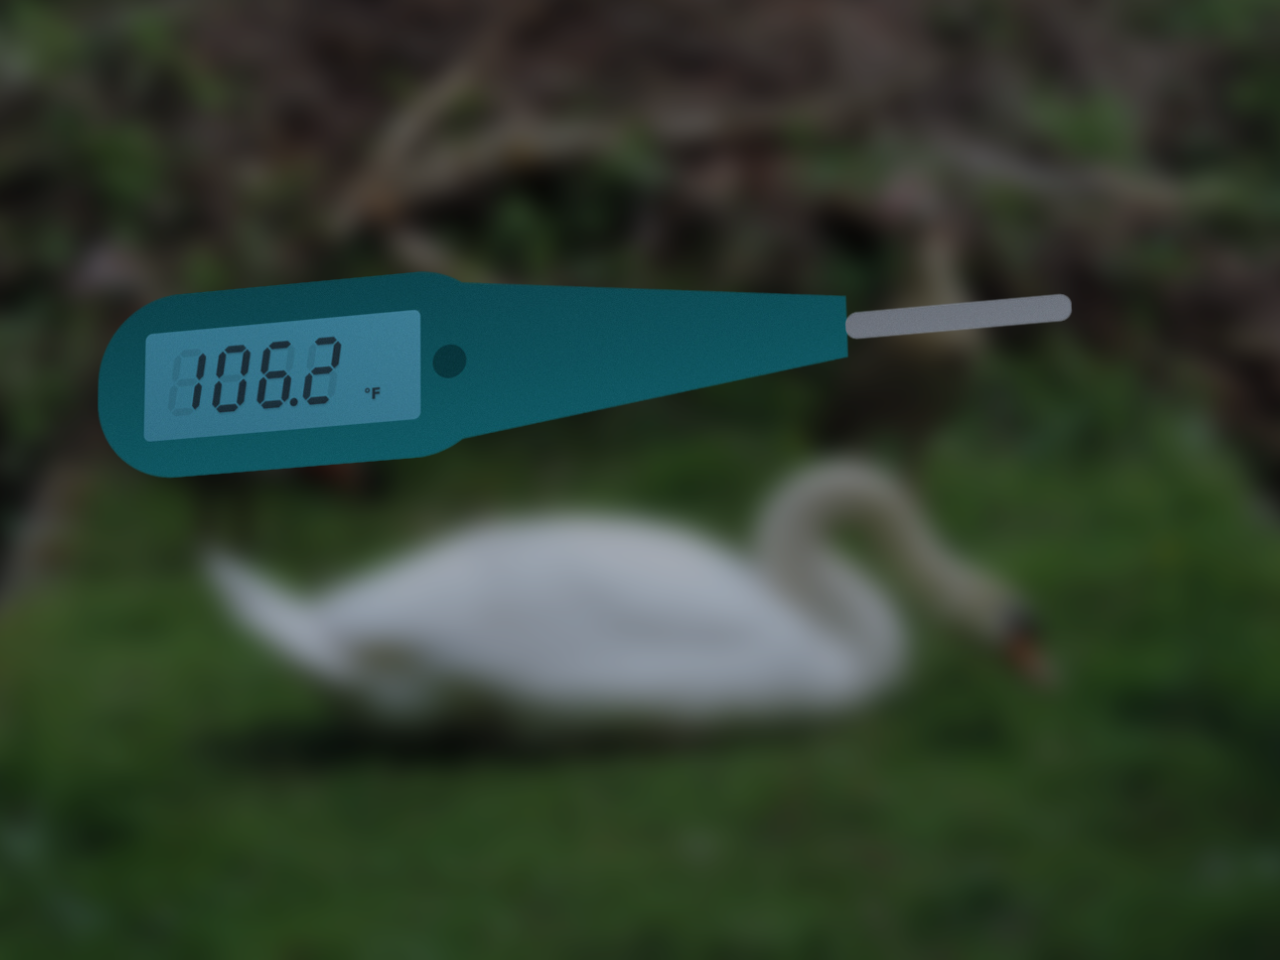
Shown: °F 106.2
